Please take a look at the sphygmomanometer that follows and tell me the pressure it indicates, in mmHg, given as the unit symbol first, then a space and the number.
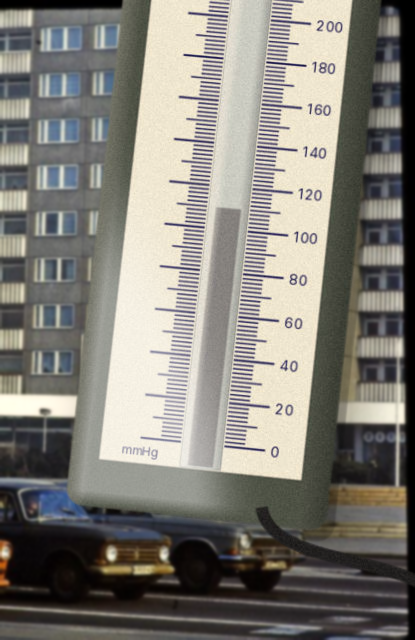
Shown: mmHg 110
